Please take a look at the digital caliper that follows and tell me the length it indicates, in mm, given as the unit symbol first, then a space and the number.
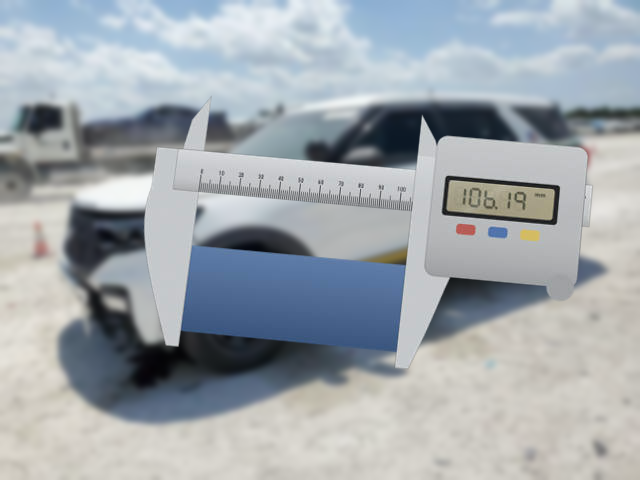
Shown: mm 106.19
